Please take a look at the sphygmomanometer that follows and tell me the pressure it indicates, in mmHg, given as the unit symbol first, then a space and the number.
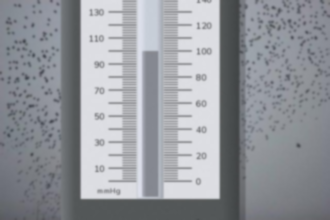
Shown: mmHg 100
